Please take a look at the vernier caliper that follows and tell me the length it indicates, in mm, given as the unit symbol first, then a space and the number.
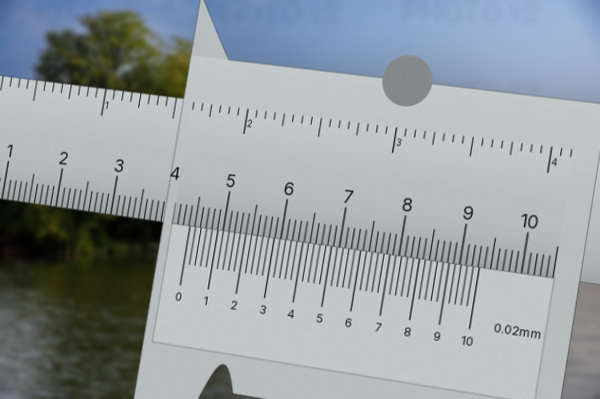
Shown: mm 44.2
